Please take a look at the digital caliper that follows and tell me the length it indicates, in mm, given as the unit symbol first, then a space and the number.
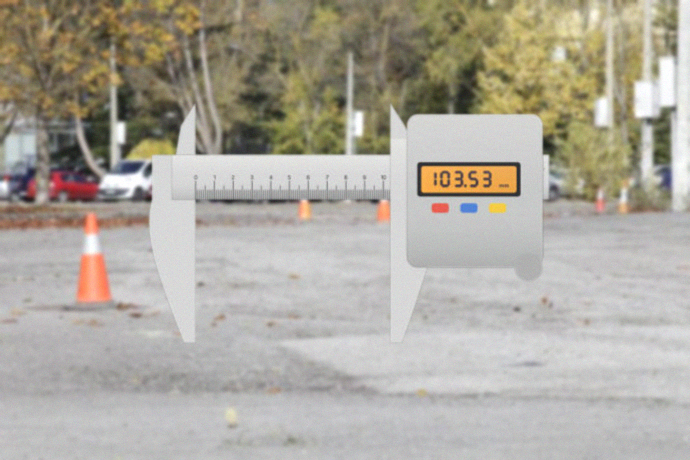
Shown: mm 103.53
